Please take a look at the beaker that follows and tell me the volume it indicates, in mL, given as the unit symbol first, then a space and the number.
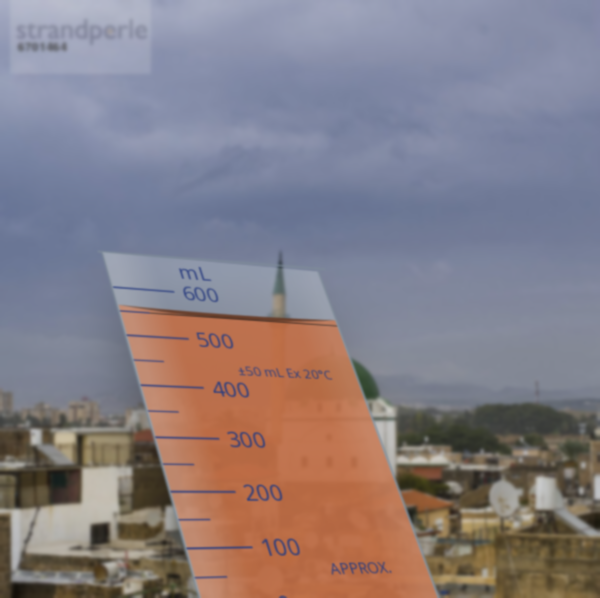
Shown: mL 550
